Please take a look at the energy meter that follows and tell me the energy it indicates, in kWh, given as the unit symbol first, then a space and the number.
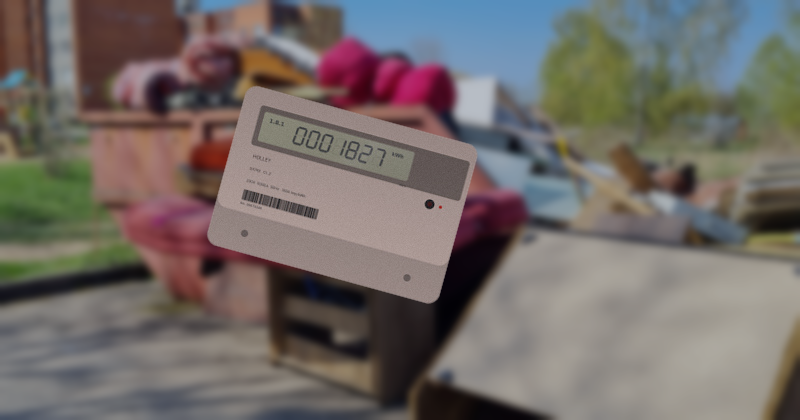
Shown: kWh 1827
